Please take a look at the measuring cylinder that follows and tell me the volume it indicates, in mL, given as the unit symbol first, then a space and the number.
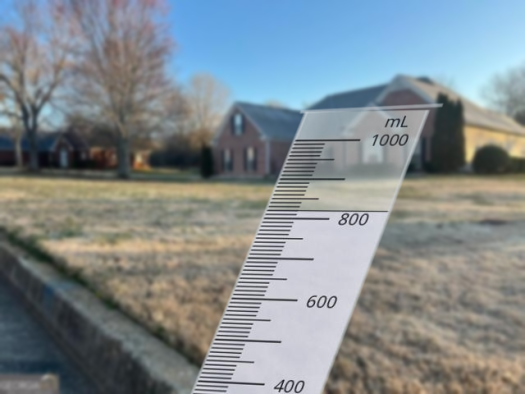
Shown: mL 820
